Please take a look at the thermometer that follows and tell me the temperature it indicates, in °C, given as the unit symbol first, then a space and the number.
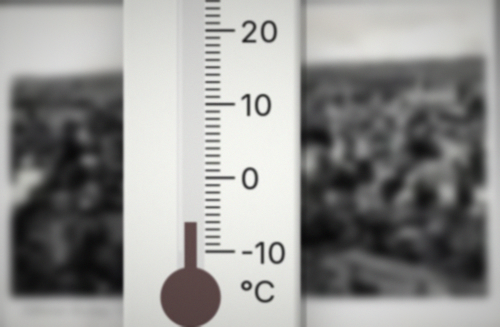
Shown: °C -6
